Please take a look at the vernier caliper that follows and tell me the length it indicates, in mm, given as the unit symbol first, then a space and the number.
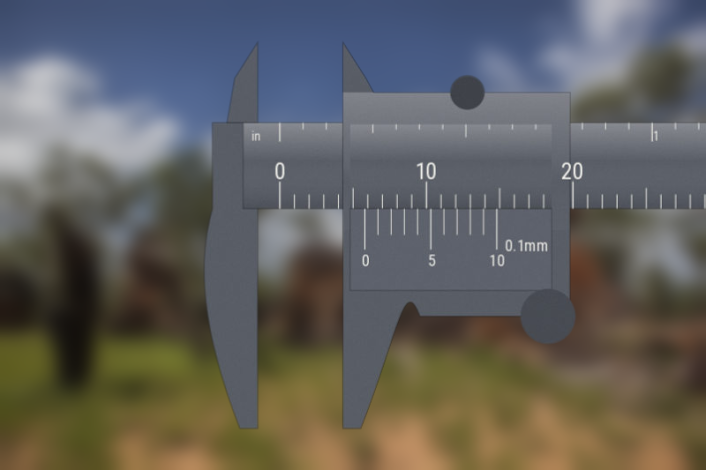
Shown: mm 5.8
